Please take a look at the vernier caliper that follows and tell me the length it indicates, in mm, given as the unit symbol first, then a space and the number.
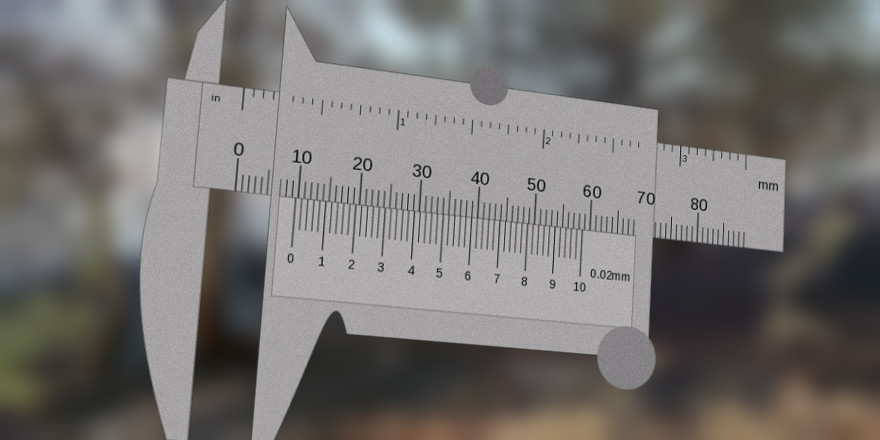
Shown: mm 9.6
